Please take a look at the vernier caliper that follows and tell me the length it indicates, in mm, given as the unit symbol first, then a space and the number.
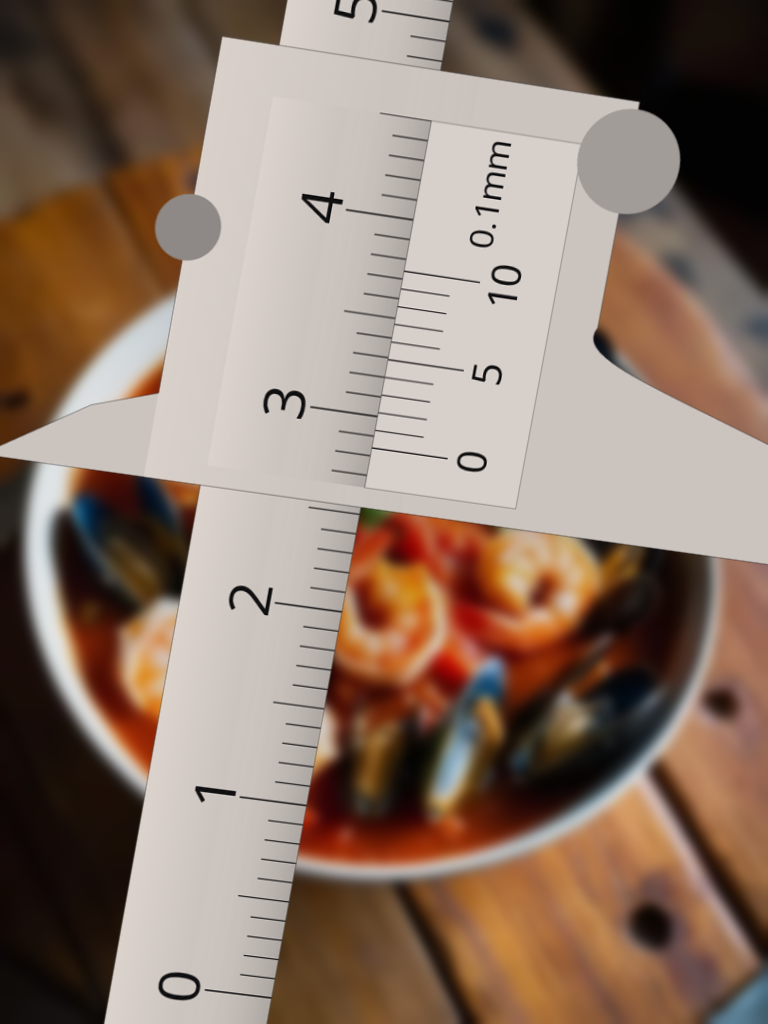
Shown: mm 28.4
